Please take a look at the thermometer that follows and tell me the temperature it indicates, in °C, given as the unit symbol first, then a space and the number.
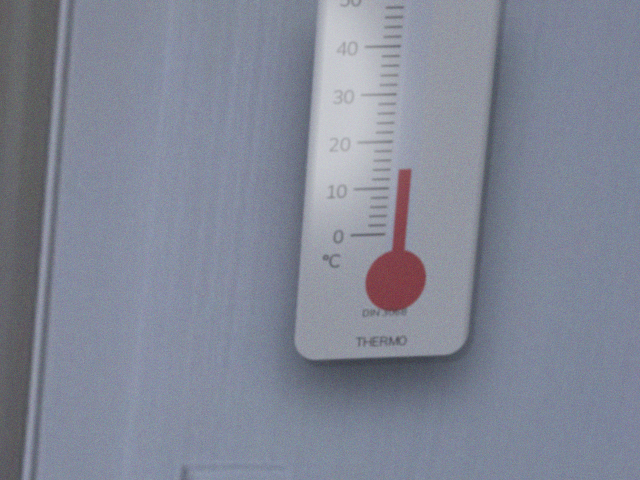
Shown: °C 14
